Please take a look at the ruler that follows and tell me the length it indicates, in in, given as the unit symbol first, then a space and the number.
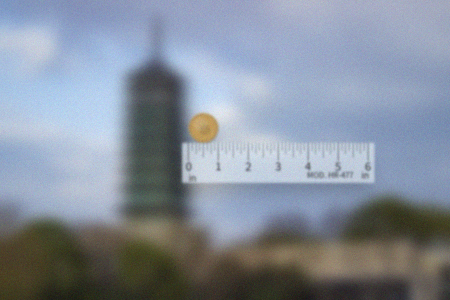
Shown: in 1
